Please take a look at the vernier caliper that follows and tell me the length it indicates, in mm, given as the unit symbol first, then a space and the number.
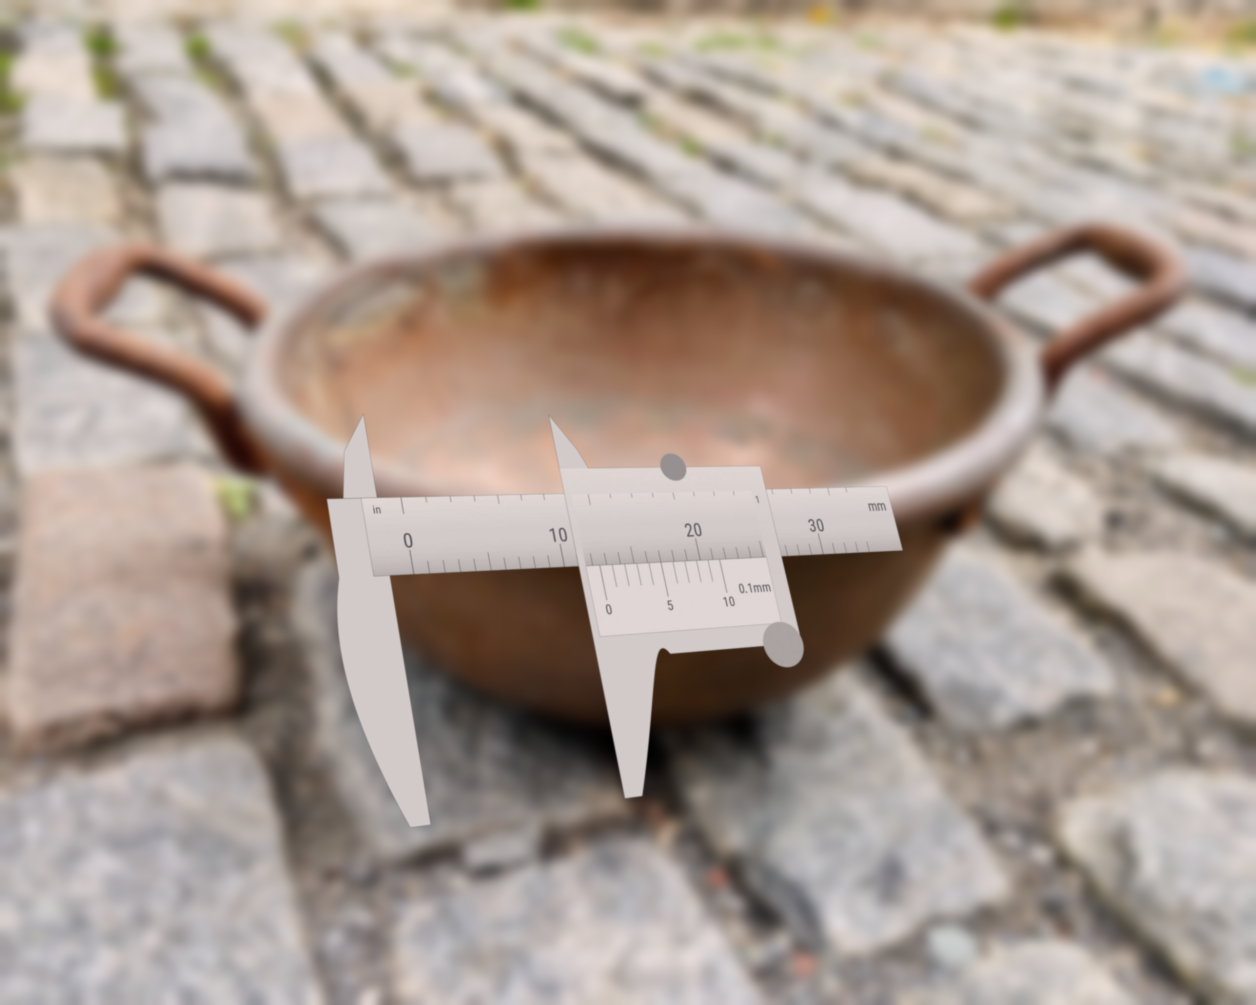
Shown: mm 12.5
